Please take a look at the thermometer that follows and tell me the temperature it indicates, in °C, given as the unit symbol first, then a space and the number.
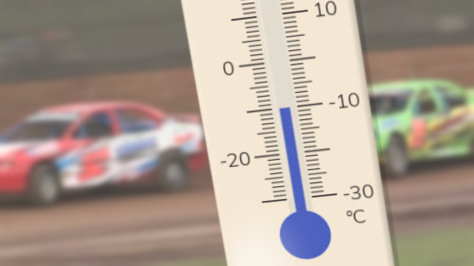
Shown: °C -10
